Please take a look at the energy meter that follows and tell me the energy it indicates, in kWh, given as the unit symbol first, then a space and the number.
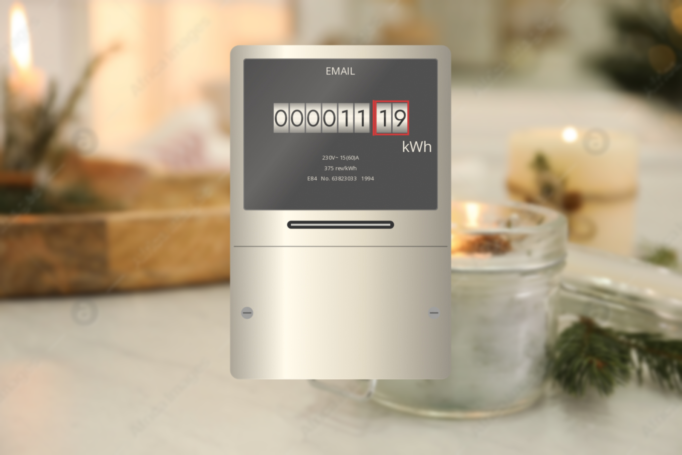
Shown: kWh 11.19
